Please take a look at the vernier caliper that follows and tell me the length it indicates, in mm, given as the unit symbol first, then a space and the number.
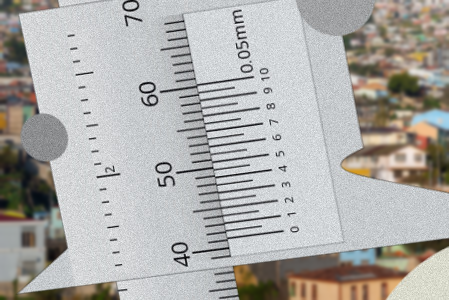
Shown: mm 41.2
